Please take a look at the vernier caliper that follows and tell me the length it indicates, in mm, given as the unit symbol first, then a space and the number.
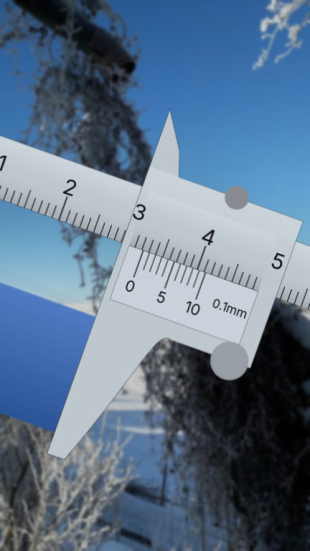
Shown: mm 32.2
